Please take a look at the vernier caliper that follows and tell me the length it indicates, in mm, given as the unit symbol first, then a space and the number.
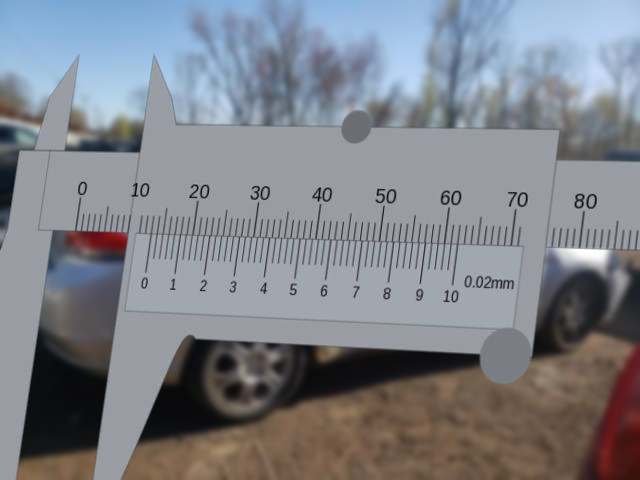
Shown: mm 13.0
